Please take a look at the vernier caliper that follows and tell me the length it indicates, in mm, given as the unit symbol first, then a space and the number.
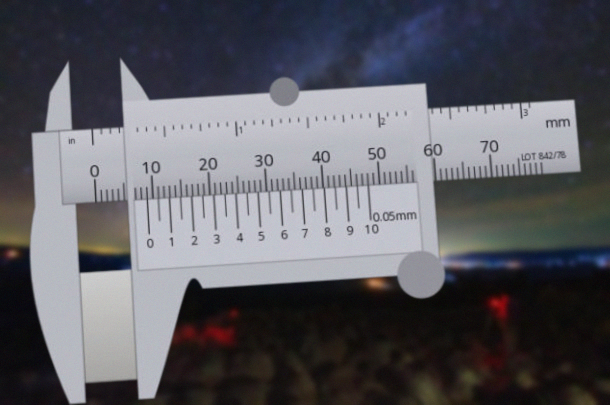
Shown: mm 9.0
